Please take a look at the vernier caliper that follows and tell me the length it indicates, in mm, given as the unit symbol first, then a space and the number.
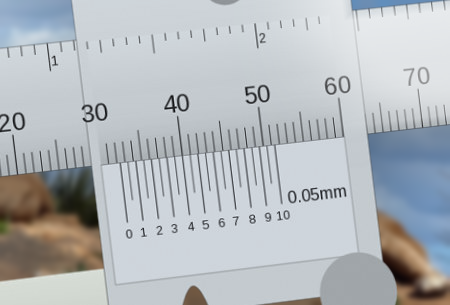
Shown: mm 32.4
